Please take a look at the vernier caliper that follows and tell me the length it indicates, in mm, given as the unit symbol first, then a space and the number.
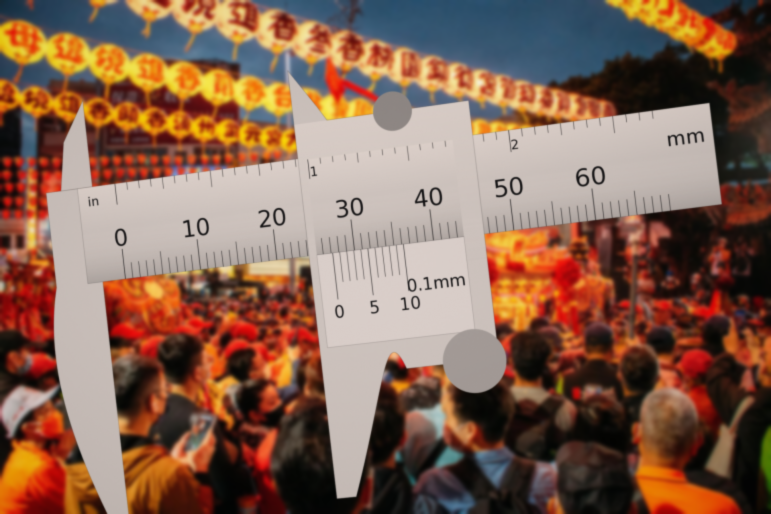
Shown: mm 27.2
